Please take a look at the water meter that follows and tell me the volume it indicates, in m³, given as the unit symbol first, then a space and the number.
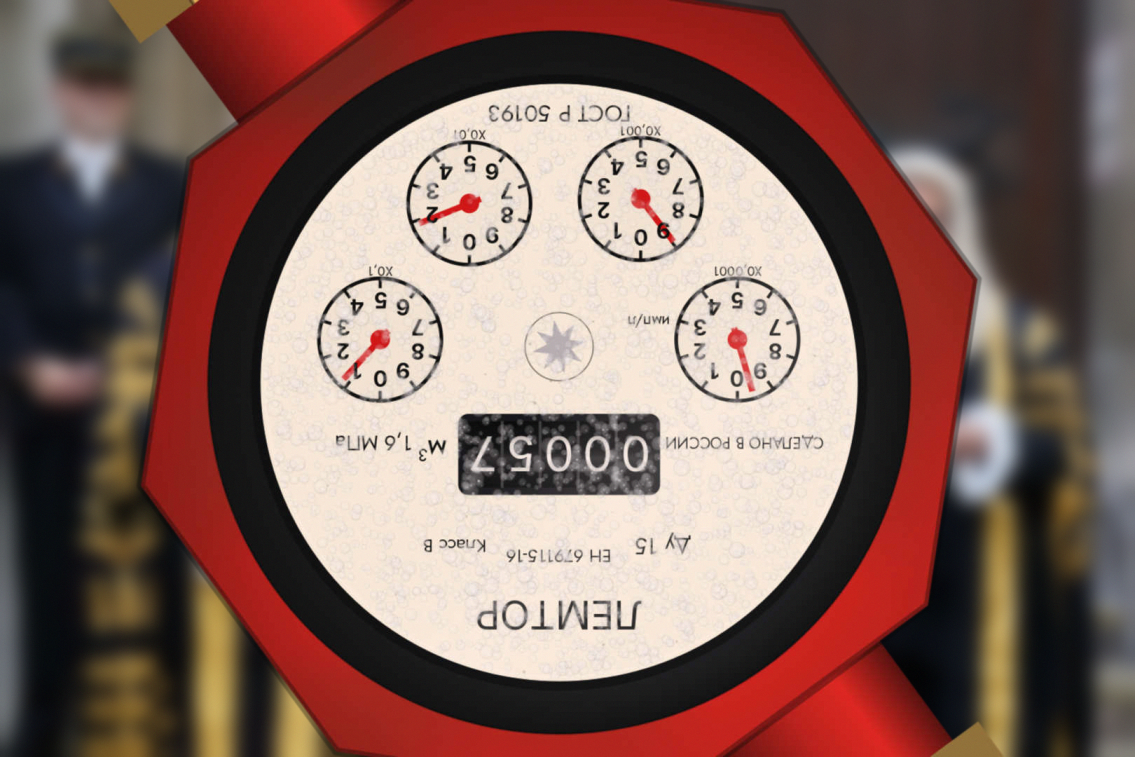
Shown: m³ 57.1189
